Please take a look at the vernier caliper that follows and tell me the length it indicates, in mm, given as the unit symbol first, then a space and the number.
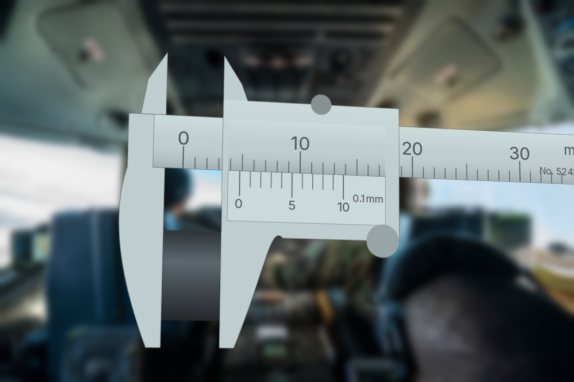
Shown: mm 4.8
